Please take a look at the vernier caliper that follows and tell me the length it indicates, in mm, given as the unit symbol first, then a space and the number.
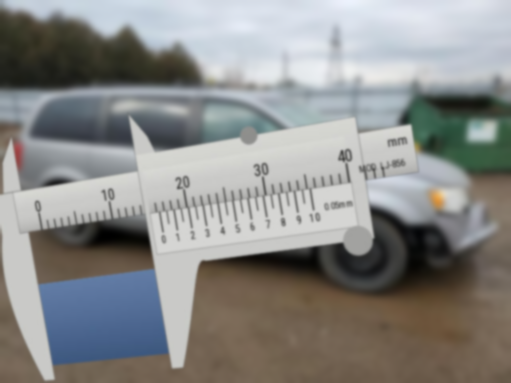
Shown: mm 16.4
